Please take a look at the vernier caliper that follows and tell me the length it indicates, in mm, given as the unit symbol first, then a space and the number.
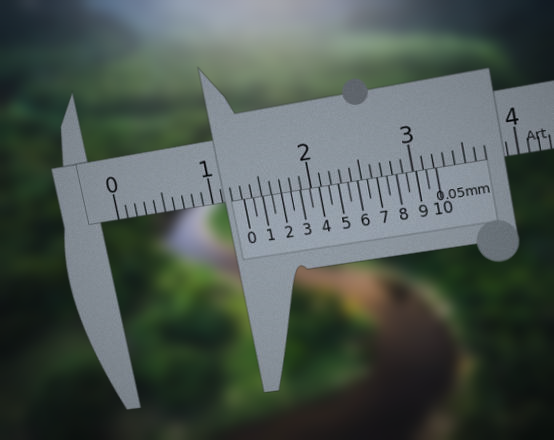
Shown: mm 13.2
